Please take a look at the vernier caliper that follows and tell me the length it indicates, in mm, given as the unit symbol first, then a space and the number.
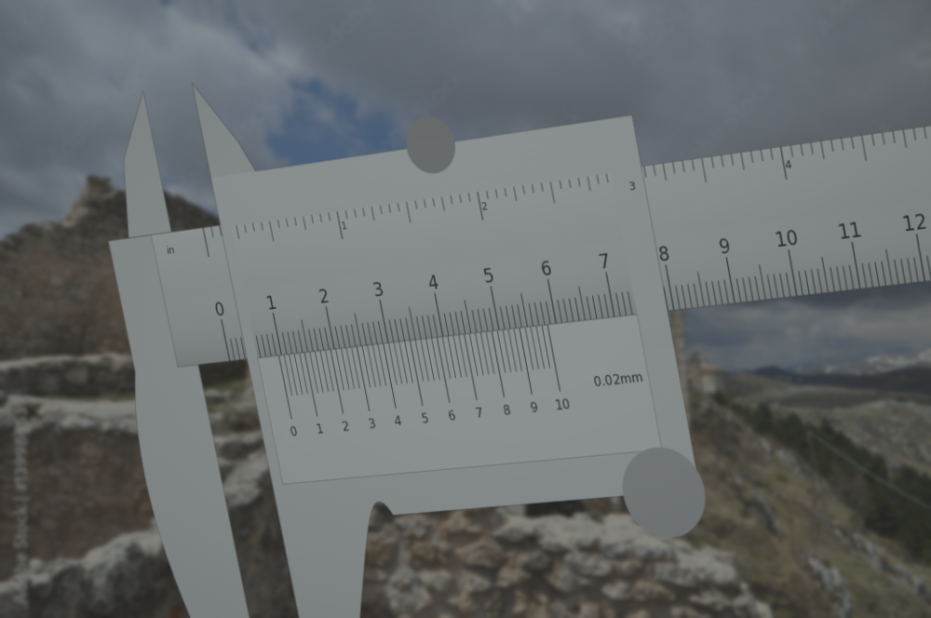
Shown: mm 9.5
